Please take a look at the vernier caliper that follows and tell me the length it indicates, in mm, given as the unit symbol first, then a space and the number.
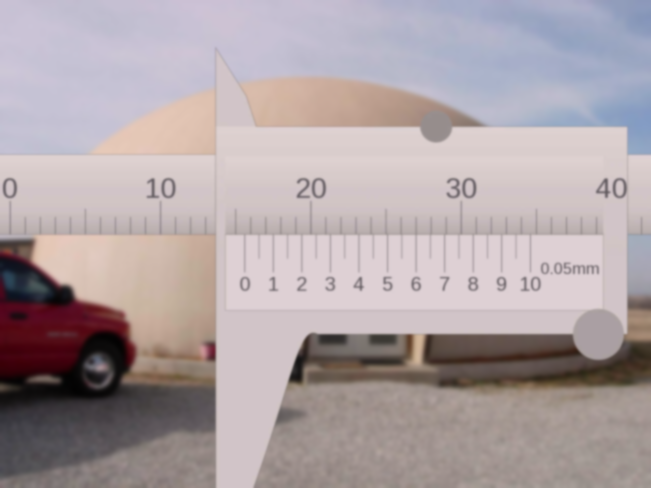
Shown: mm 15.6
